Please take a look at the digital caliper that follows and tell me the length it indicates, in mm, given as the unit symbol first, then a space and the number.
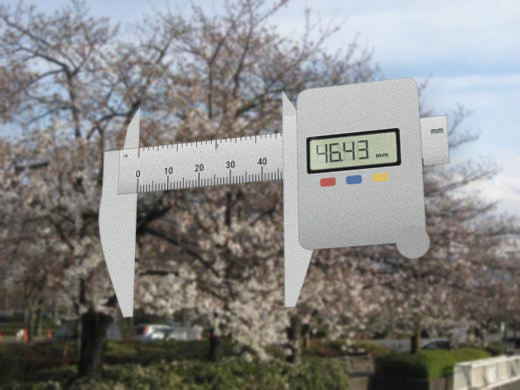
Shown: mm 46.43
